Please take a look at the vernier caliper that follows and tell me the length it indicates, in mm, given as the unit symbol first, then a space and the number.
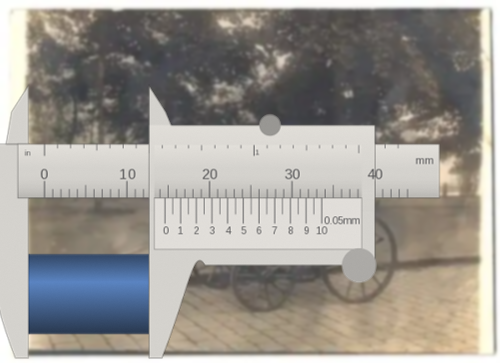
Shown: mm 14.6
